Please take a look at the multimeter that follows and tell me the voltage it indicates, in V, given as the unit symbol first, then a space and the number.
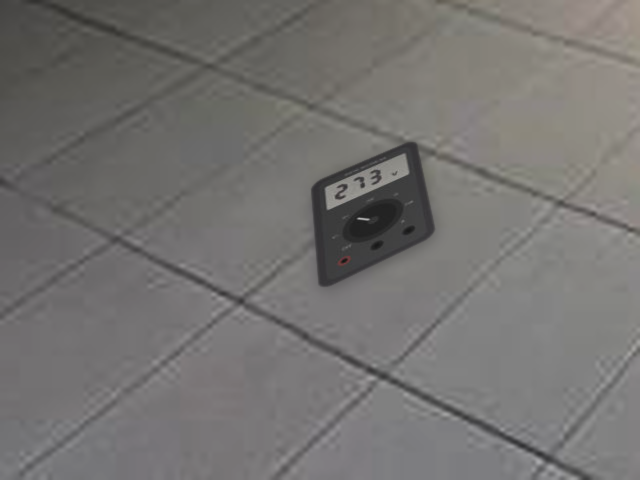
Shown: V 273
